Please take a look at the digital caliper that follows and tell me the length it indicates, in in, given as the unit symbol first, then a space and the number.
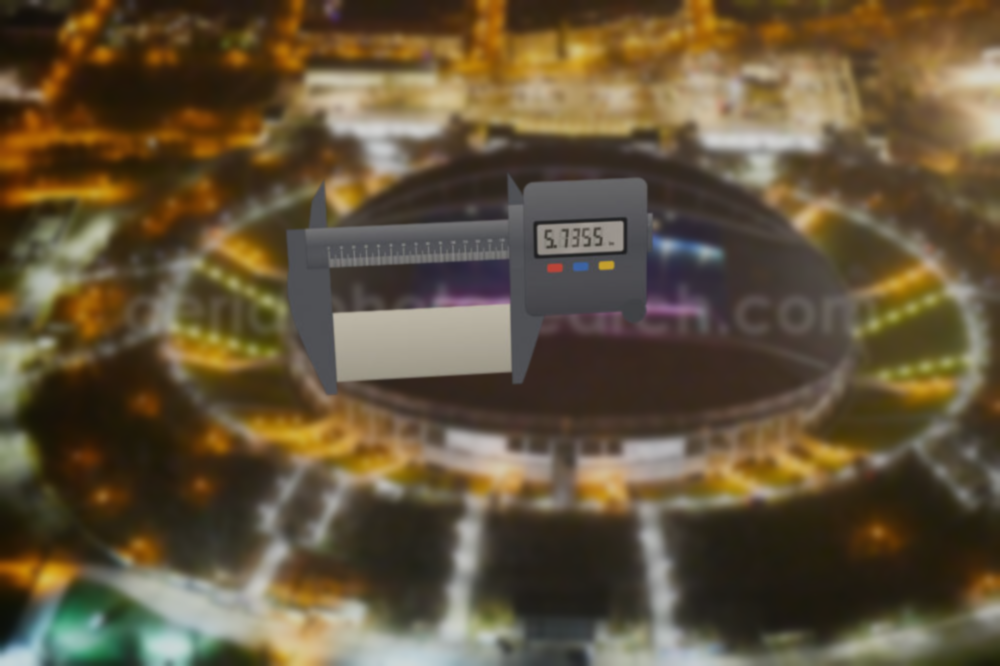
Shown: in 5.7355
